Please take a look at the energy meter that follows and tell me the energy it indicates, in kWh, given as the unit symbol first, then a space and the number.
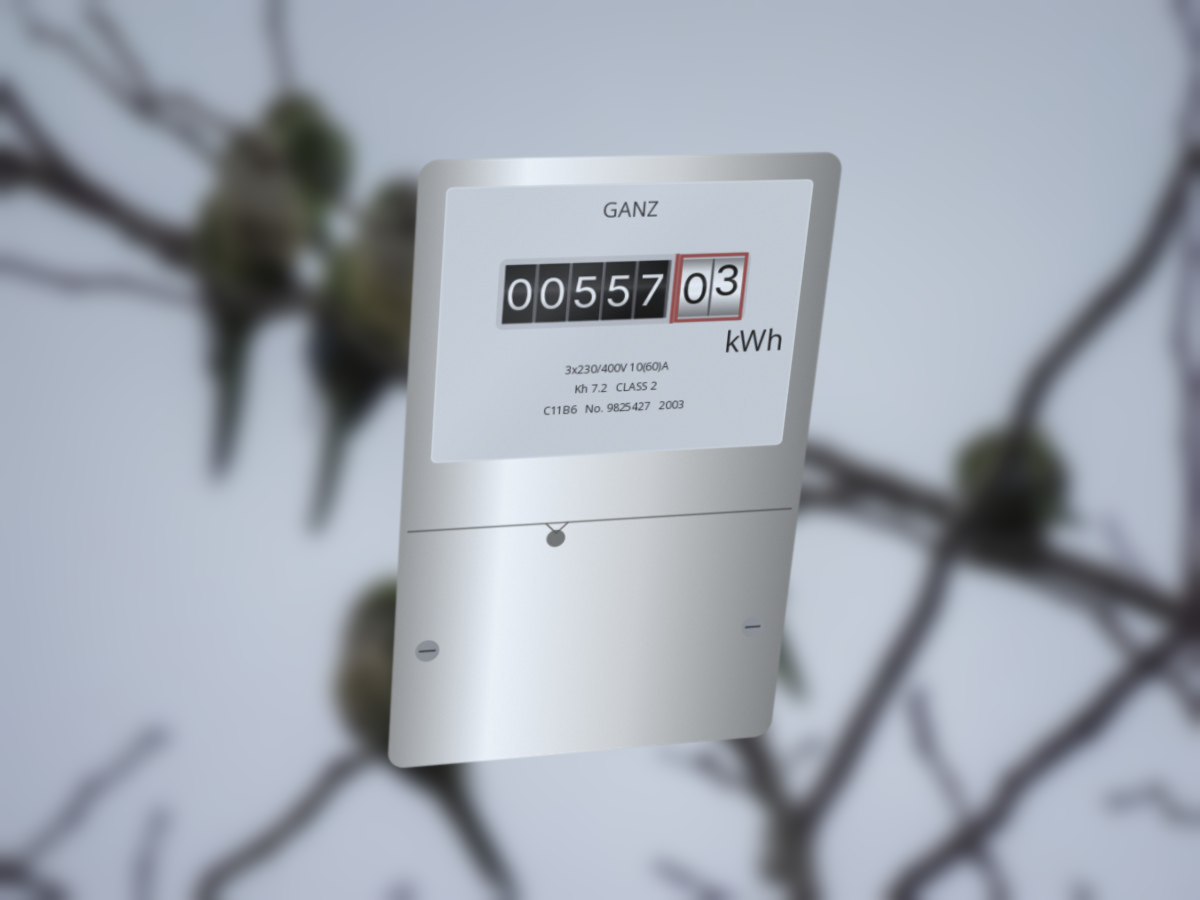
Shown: kWh 557.03
